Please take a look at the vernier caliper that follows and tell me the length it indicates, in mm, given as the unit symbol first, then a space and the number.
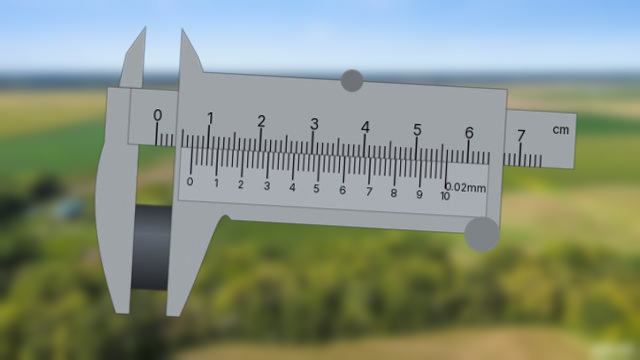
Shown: mm 7.0
